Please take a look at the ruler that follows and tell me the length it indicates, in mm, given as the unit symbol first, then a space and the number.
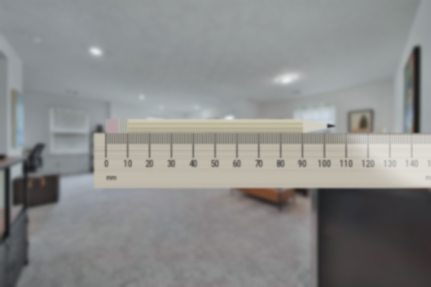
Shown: mm 105
